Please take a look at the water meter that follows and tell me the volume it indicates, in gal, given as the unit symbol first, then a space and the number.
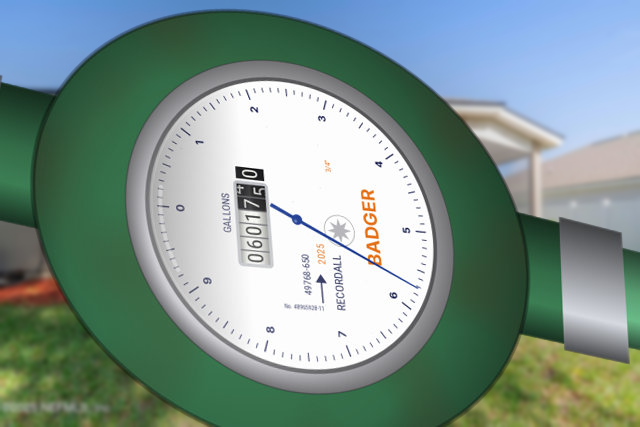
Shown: gal 601745.7
